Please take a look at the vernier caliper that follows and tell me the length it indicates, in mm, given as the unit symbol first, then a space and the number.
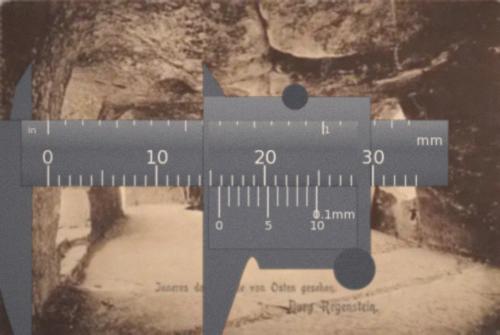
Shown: mm 15.8
